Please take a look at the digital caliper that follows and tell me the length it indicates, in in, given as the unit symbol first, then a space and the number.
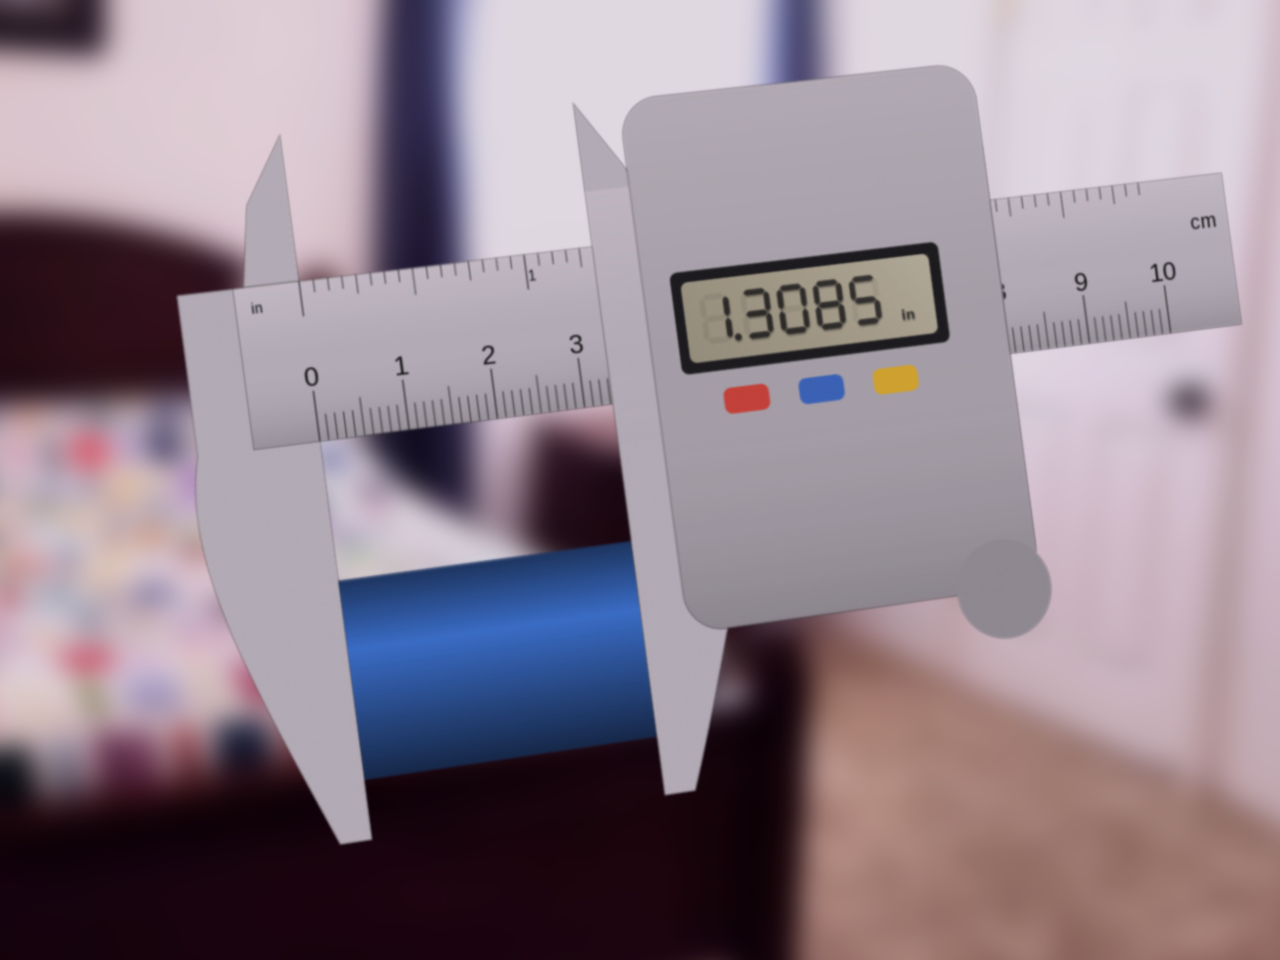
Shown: in 1.3085
